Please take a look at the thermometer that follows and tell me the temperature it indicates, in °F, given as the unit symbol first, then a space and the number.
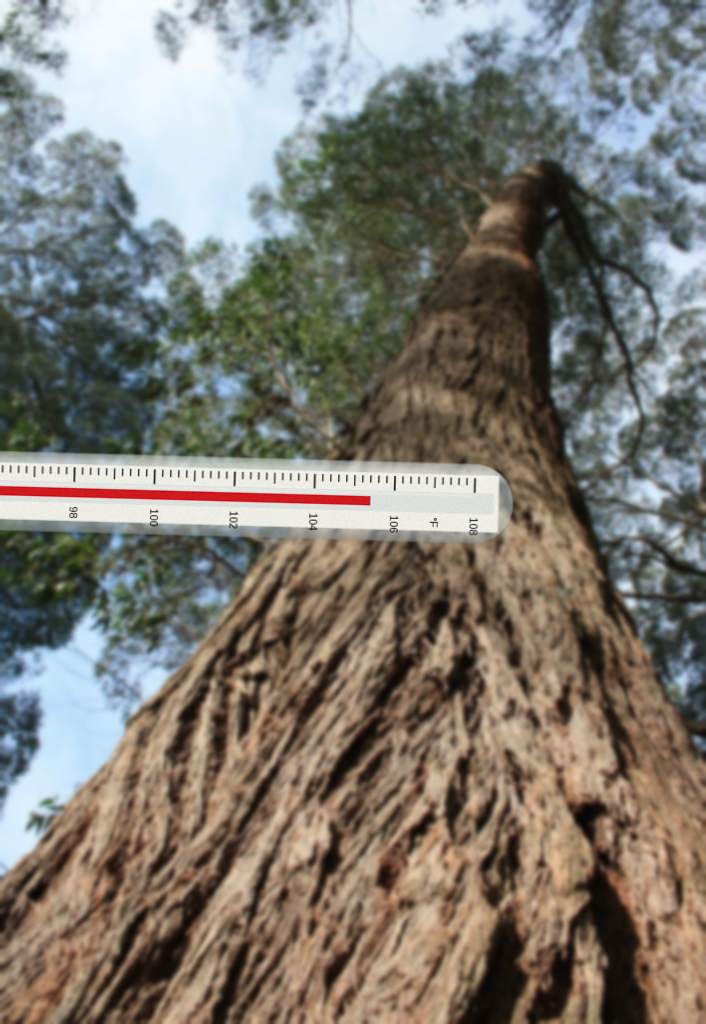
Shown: °F 105.4
